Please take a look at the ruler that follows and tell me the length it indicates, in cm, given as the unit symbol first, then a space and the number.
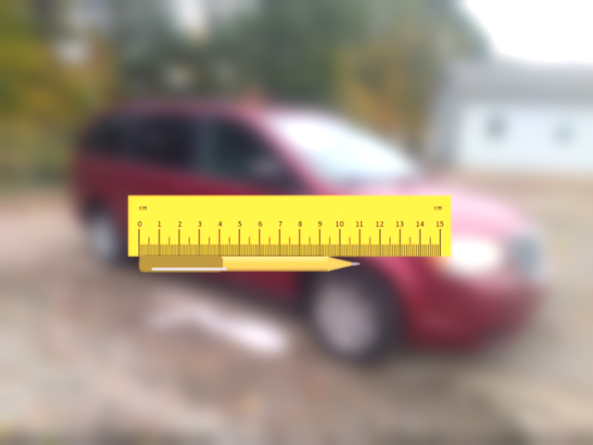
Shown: cm 11
